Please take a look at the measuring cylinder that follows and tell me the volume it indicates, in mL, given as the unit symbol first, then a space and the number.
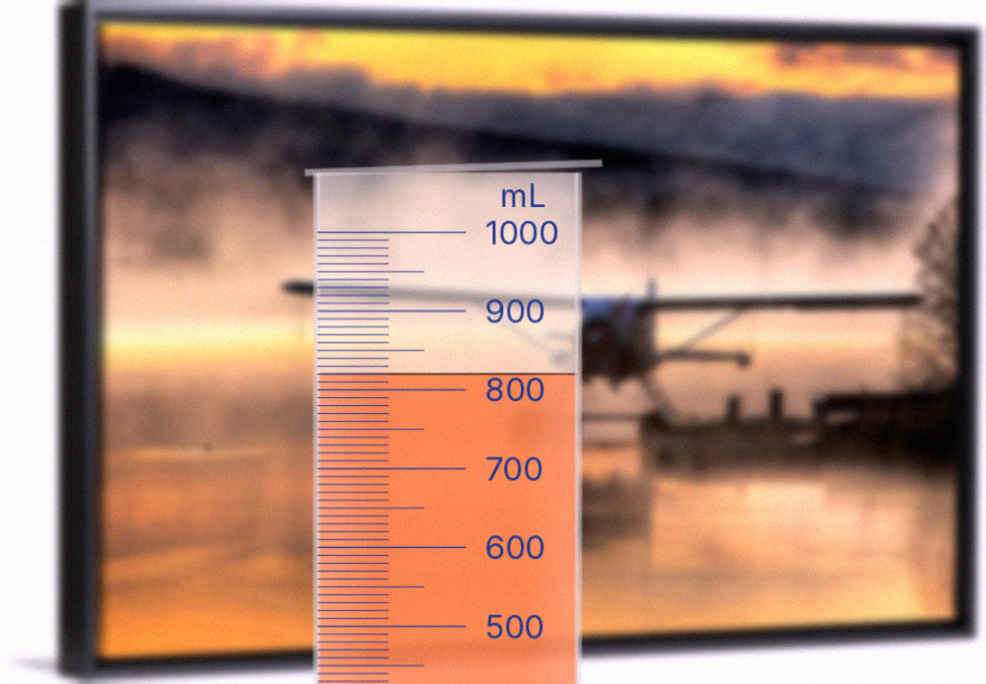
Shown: mL 820
